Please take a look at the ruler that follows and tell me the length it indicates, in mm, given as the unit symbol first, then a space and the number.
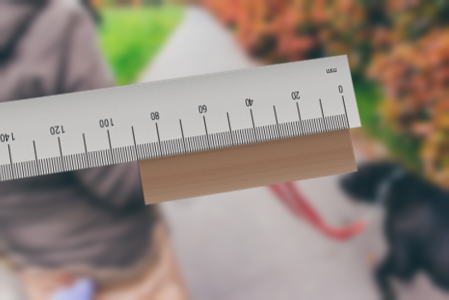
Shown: mm 90
